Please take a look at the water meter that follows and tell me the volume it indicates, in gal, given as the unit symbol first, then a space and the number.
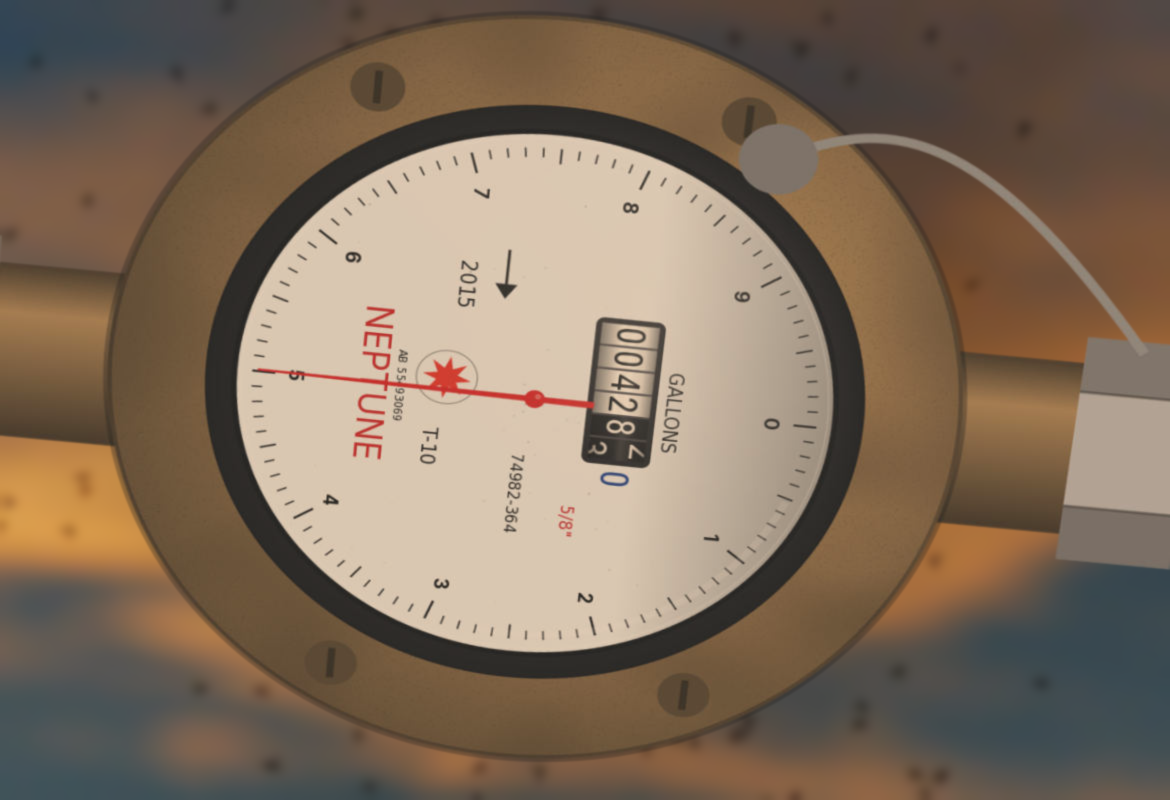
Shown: gal 42825.0
